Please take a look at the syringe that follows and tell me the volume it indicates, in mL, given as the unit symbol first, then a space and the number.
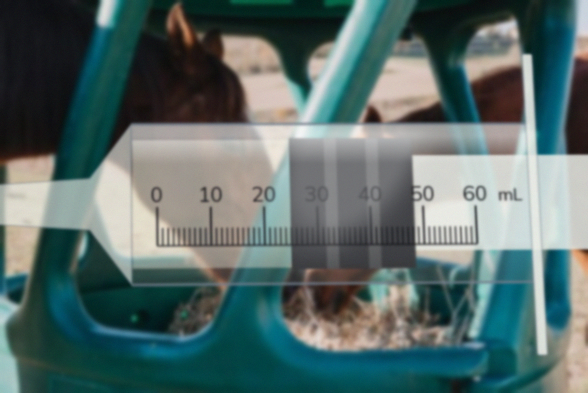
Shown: mL 25
